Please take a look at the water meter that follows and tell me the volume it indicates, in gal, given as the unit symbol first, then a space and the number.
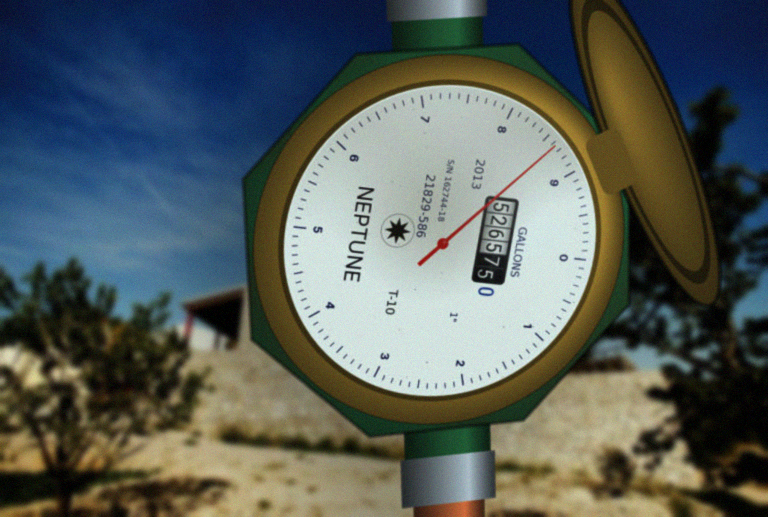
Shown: gal 5265748.6
